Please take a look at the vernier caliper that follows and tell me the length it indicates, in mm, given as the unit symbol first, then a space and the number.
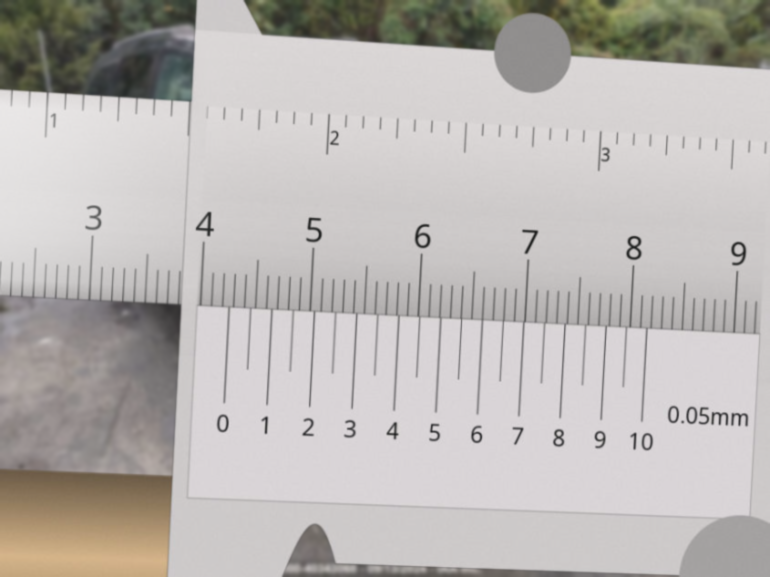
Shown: mm 42.6
